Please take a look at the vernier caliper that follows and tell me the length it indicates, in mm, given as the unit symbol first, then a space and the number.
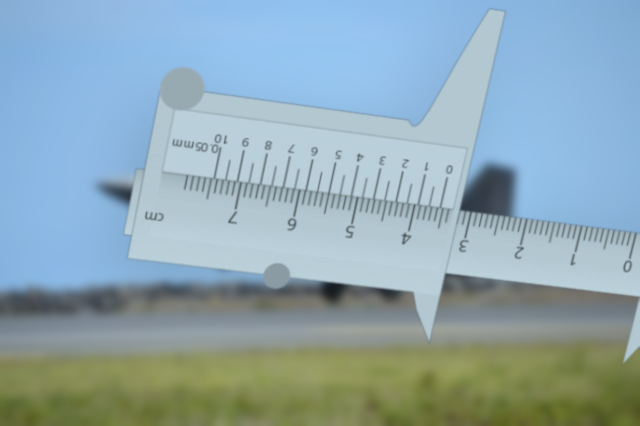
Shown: mm 35.5
